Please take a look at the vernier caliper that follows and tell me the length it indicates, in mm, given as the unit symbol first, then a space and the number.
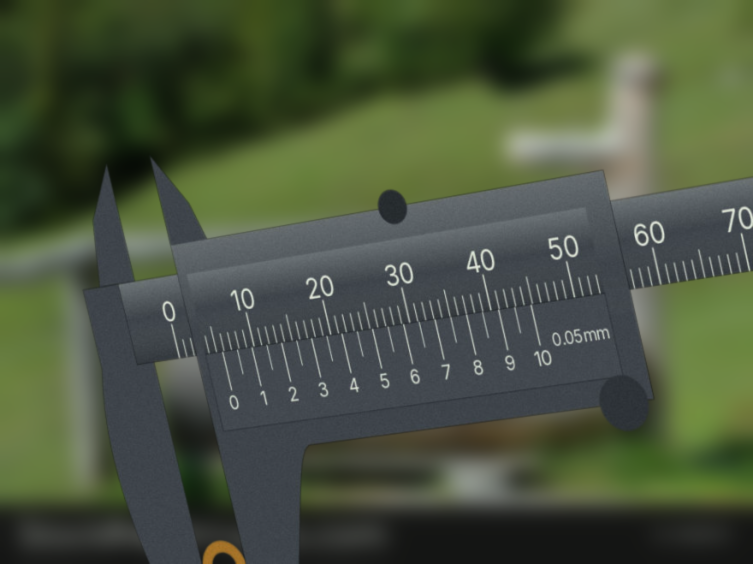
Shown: mm 5.8
